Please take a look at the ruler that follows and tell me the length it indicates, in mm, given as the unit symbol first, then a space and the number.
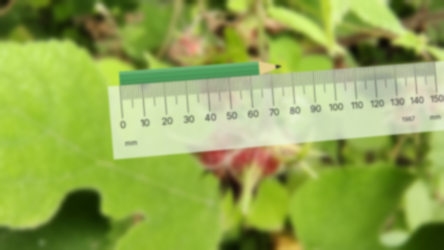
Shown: mm 75
